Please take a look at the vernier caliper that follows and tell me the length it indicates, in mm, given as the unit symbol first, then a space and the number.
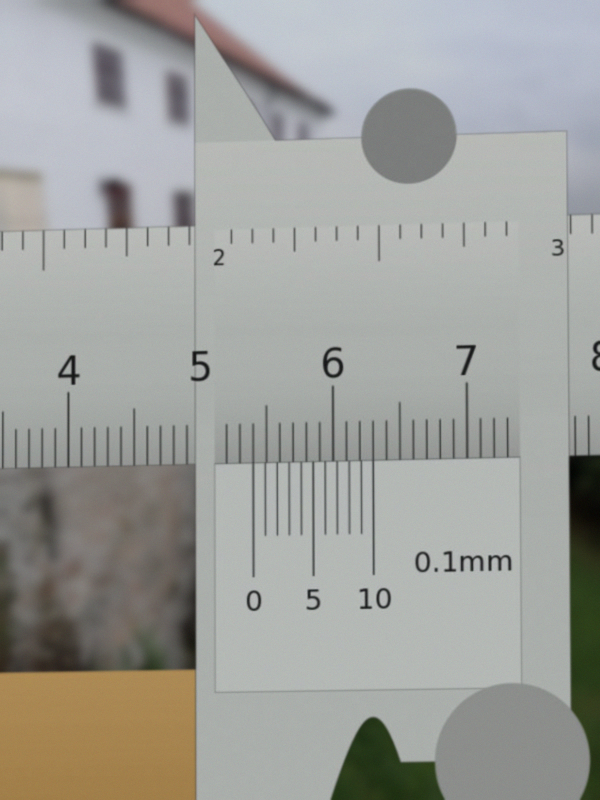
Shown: mm 54.0
